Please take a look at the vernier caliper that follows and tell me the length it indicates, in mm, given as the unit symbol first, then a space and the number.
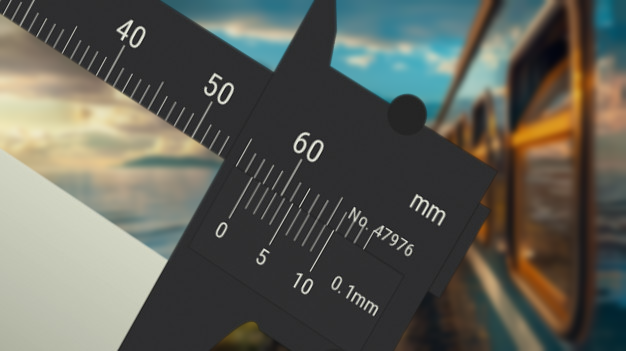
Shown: mm 56.8
